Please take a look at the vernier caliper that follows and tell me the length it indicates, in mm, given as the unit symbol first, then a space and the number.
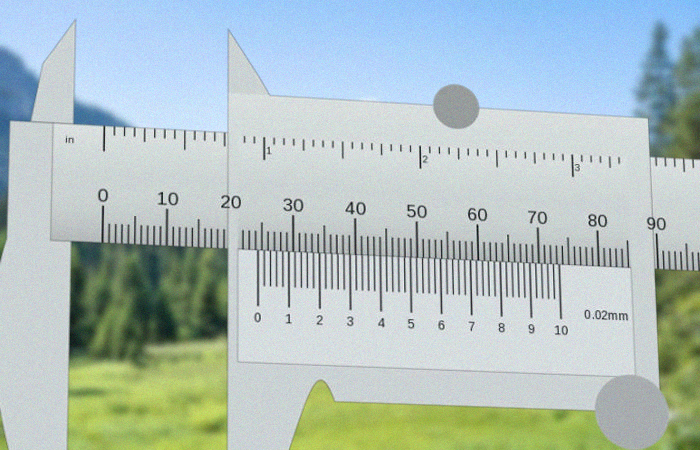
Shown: mm 24.4
